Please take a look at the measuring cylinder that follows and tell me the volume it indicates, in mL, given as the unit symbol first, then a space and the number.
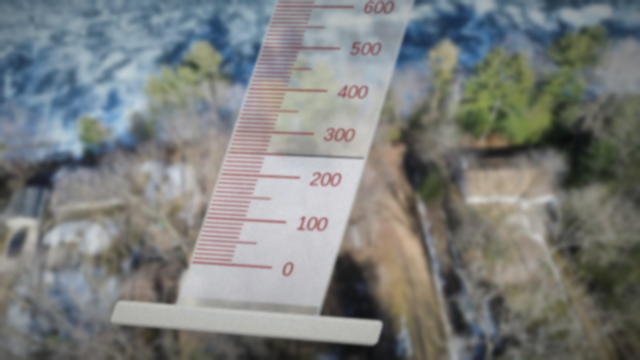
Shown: mL 250
